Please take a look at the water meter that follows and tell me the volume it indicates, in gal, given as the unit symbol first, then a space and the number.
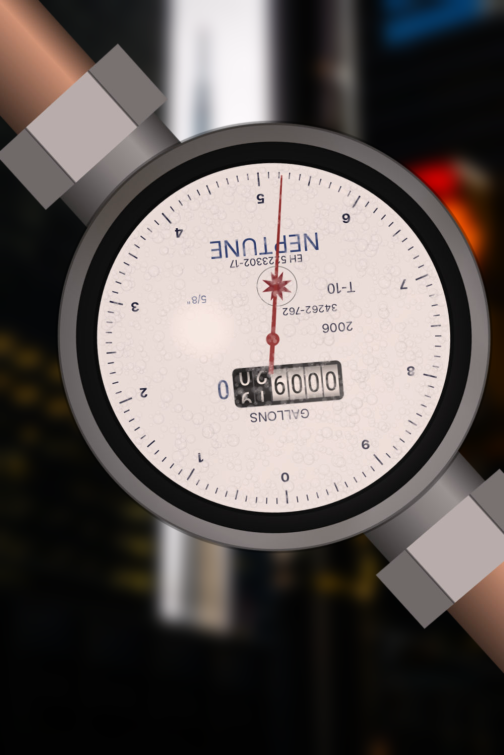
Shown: gal 9195.2
